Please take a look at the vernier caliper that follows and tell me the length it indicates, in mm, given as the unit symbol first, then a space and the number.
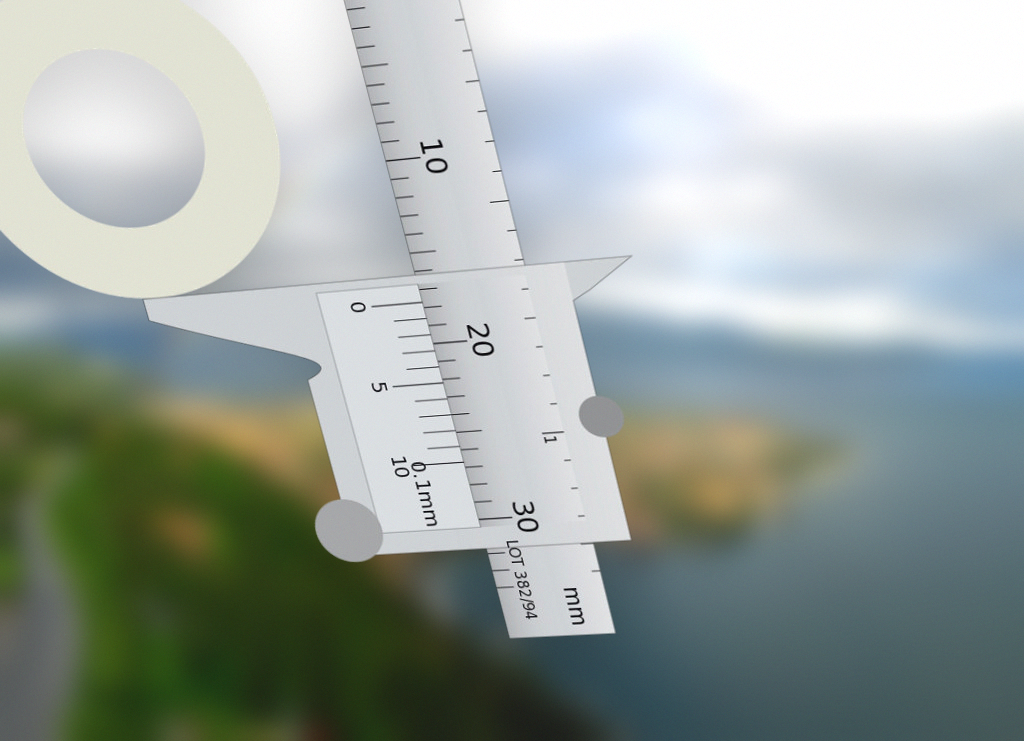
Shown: mm 17.7
